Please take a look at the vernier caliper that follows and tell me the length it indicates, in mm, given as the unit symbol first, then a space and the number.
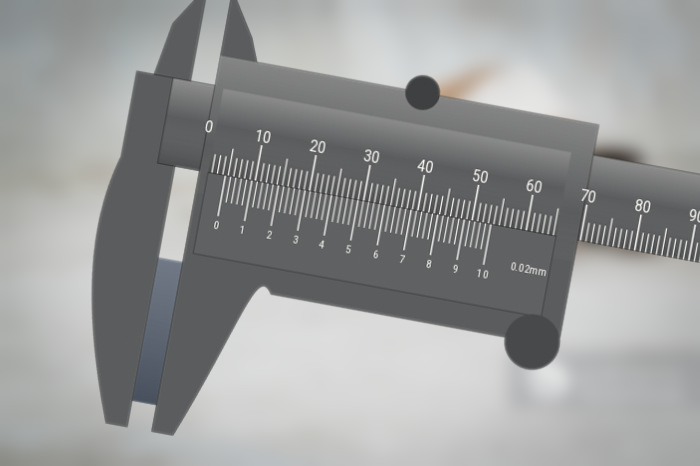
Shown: mm 4.5
